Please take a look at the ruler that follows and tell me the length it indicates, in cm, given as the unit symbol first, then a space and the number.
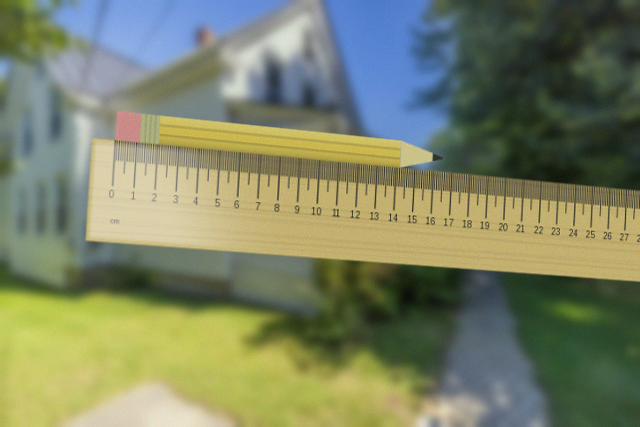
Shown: cm 16.5
